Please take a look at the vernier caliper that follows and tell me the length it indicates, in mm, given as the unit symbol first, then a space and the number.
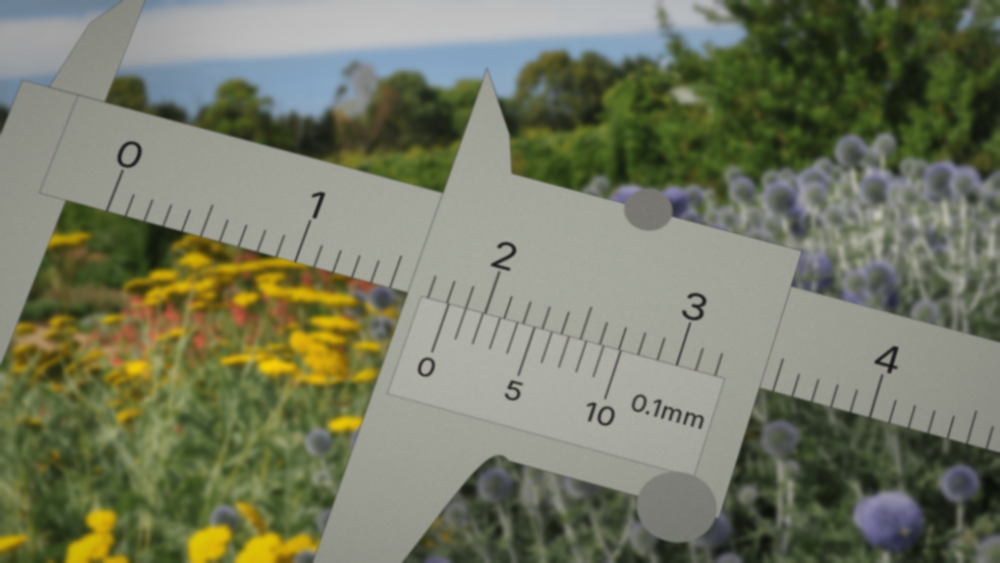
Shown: mm 18.1
